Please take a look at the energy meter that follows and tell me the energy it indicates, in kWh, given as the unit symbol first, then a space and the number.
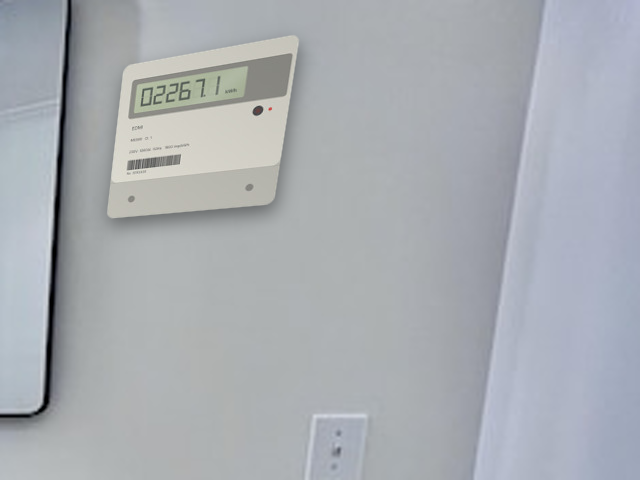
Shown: kWh 2267.1
